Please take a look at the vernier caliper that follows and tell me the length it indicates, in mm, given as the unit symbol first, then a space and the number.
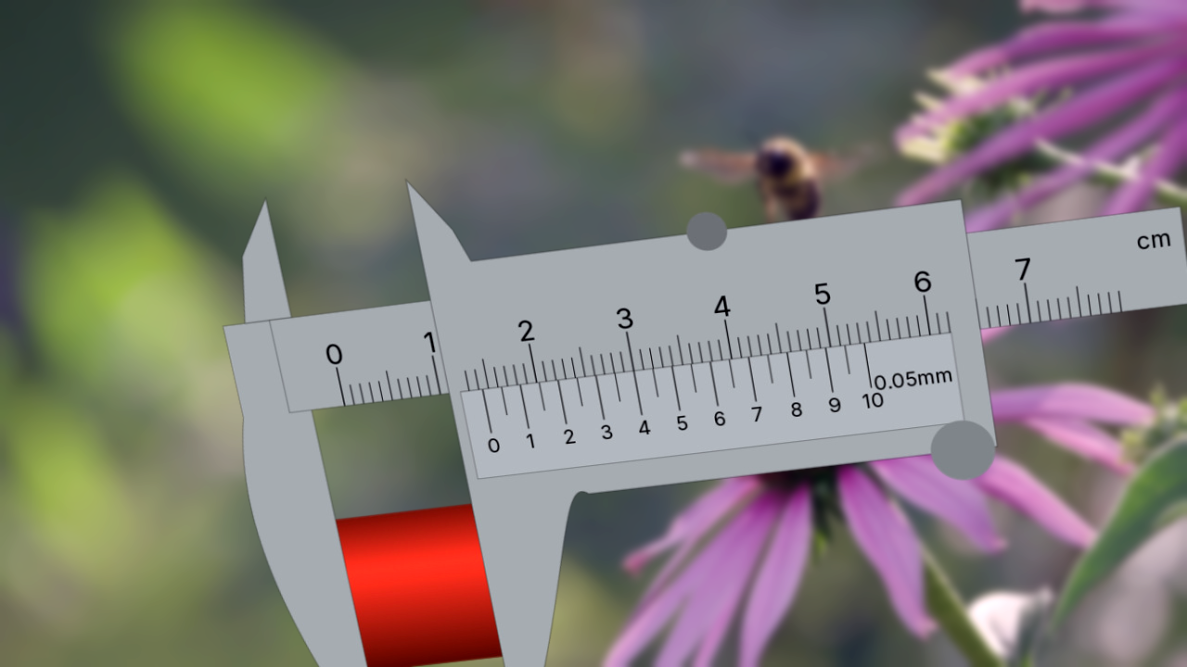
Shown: mm 14.4
